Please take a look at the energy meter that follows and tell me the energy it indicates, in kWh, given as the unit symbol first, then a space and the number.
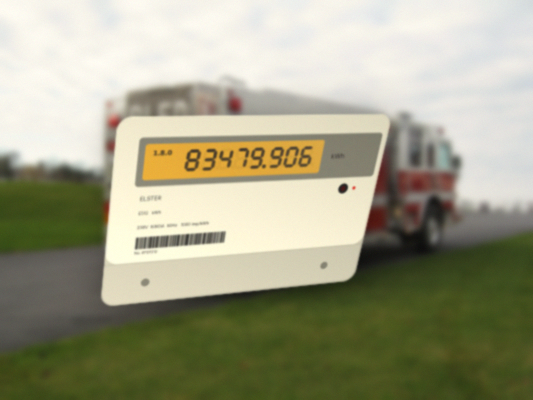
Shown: kWh 83479.906
